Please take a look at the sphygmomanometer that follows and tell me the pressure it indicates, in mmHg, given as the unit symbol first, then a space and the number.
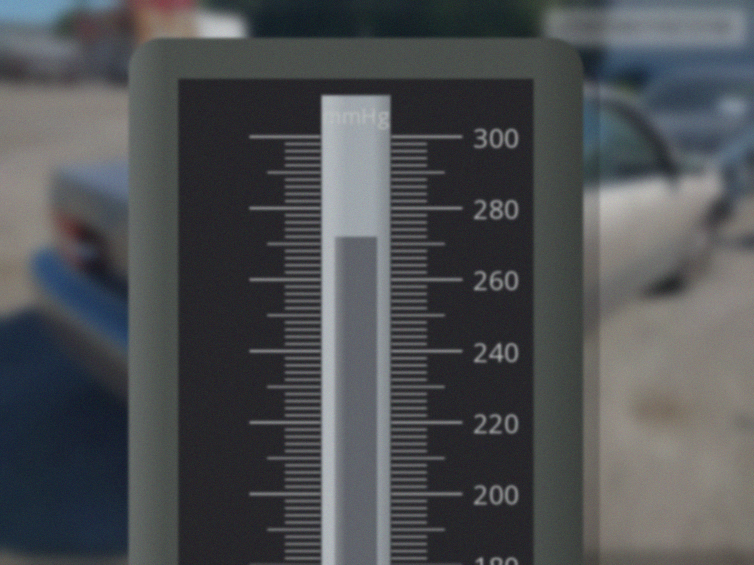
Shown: mmHg 272
